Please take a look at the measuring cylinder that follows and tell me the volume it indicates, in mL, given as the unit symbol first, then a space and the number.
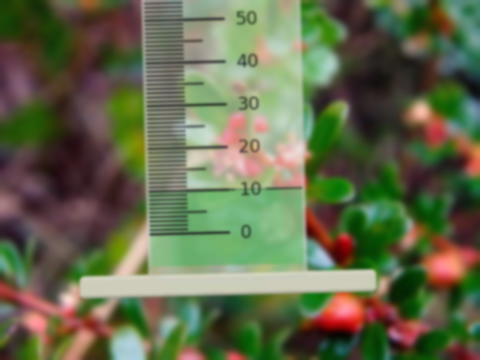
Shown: mL 10
